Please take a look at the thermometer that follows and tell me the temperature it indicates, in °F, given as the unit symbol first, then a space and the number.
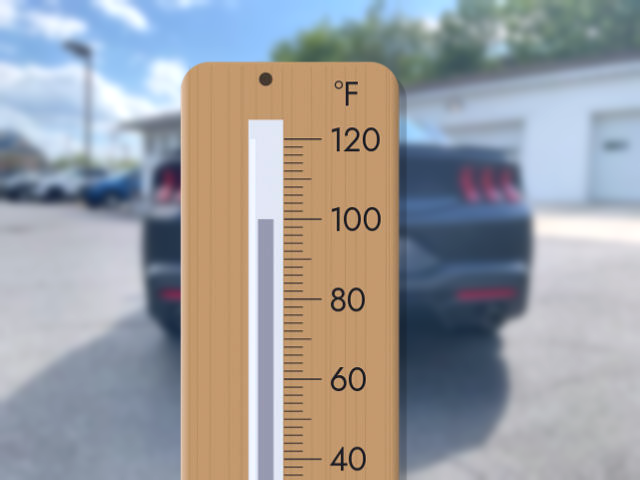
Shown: °F 100
